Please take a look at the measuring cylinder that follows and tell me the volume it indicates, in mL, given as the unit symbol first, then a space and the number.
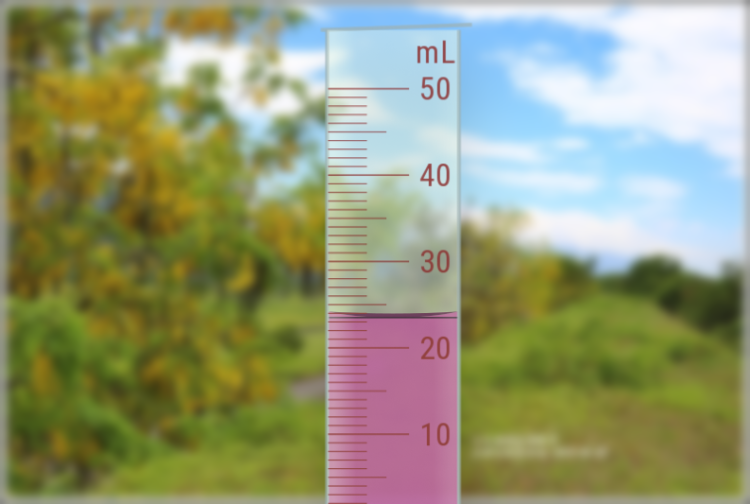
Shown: mL 23.5
